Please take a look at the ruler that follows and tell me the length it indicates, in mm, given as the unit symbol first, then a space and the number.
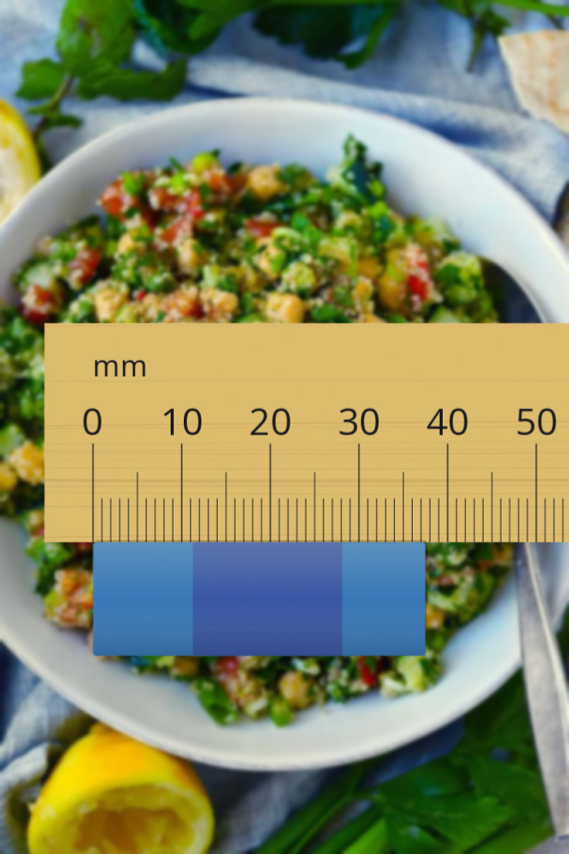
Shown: mm 37.5
